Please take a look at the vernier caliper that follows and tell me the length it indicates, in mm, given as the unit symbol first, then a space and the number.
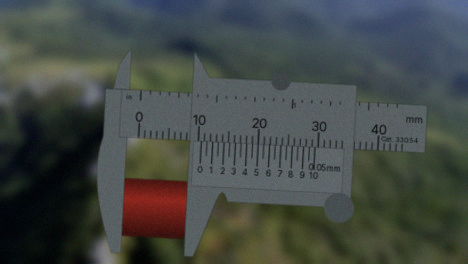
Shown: mm 10.5
